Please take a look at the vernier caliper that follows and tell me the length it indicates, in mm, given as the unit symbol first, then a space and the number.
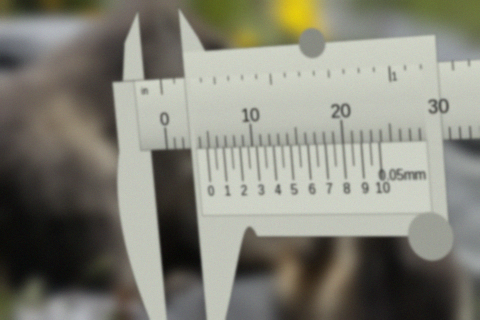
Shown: mm 4.8
